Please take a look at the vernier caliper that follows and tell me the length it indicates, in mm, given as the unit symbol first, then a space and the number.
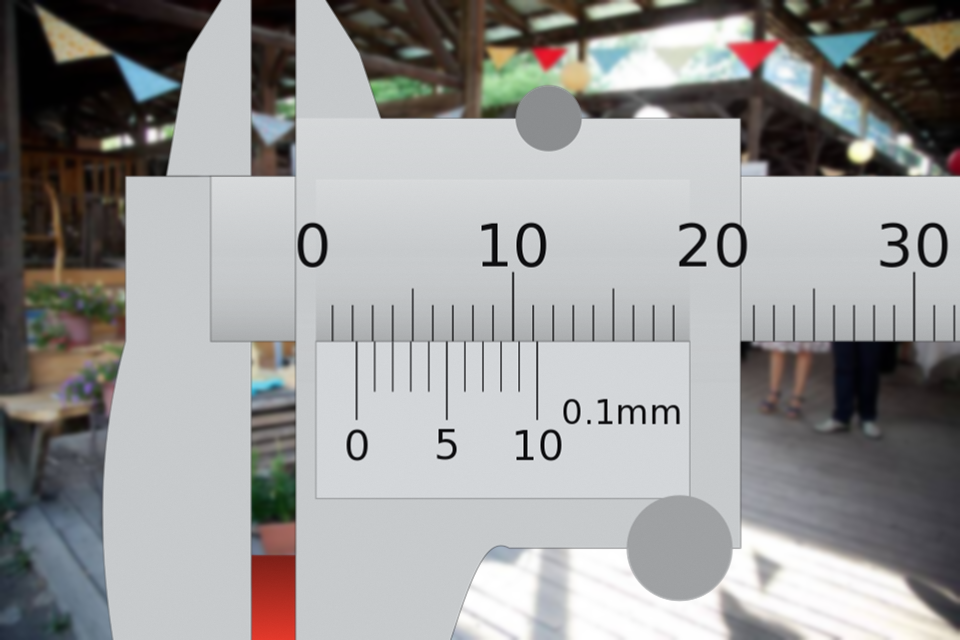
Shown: mm 2.2
